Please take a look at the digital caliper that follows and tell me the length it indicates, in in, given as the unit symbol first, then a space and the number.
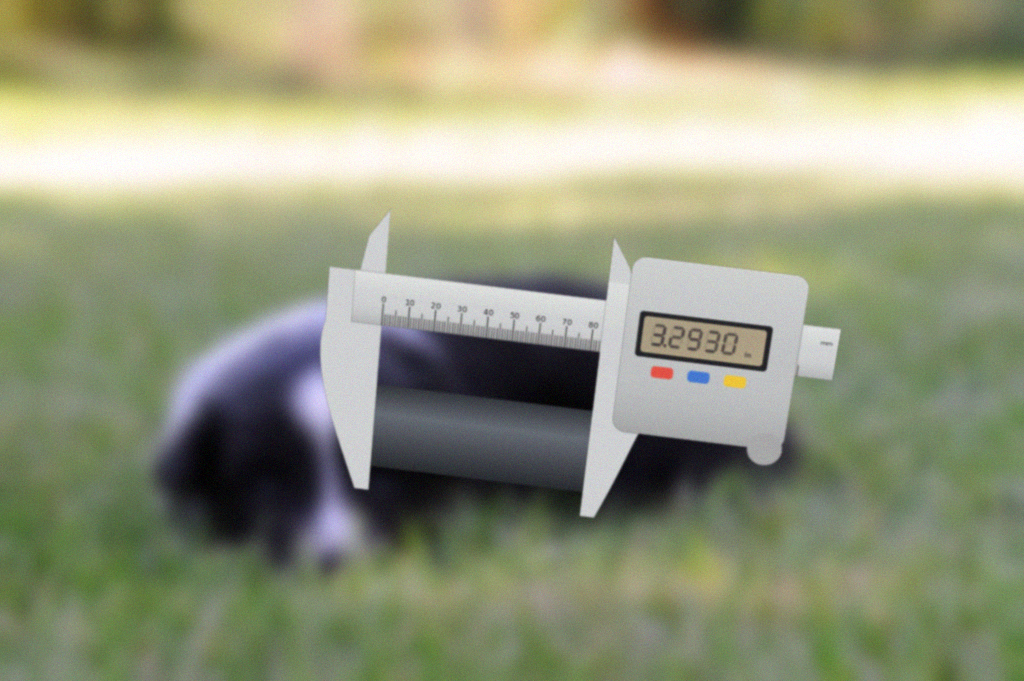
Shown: in 3.2930
